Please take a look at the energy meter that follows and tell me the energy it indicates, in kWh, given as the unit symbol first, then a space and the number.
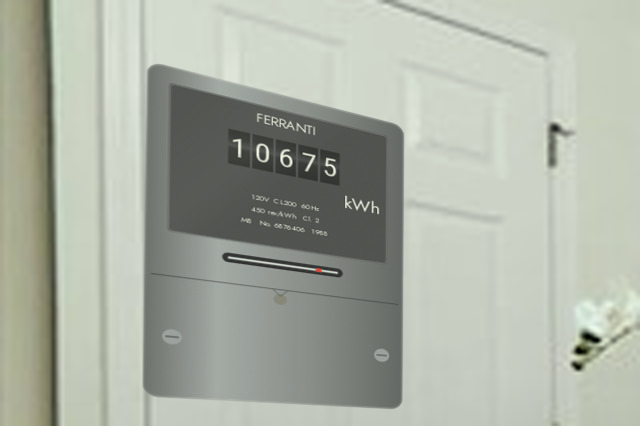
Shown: kWh 10675
